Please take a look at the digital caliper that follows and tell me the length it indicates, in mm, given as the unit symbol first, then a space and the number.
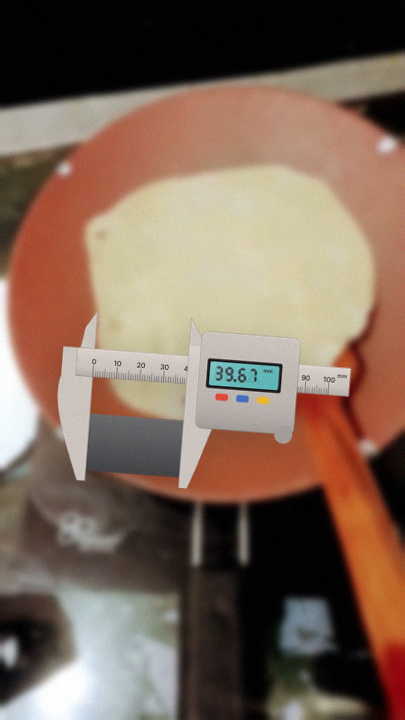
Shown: mm 39.67
